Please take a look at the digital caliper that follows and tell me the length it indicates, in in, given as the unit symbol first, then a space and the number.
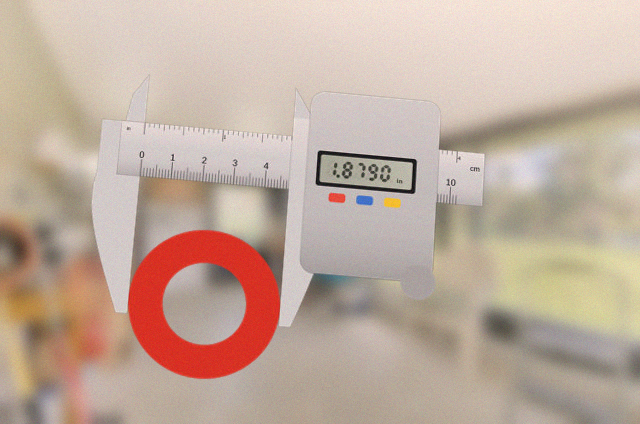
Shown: in 1.8790
